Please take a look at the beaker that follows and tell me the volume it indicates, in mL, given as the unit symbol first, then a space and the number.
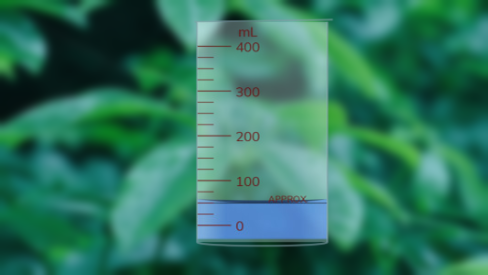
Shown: mL 50
